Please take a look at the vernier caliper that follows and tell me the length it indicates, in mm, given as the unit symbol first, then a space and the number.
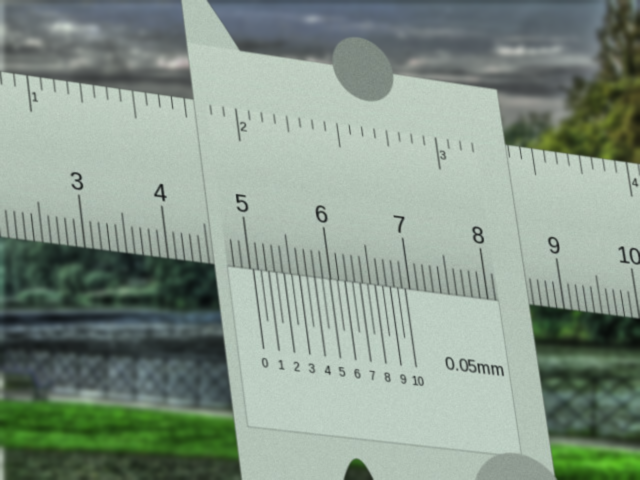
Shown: mm 50.4
